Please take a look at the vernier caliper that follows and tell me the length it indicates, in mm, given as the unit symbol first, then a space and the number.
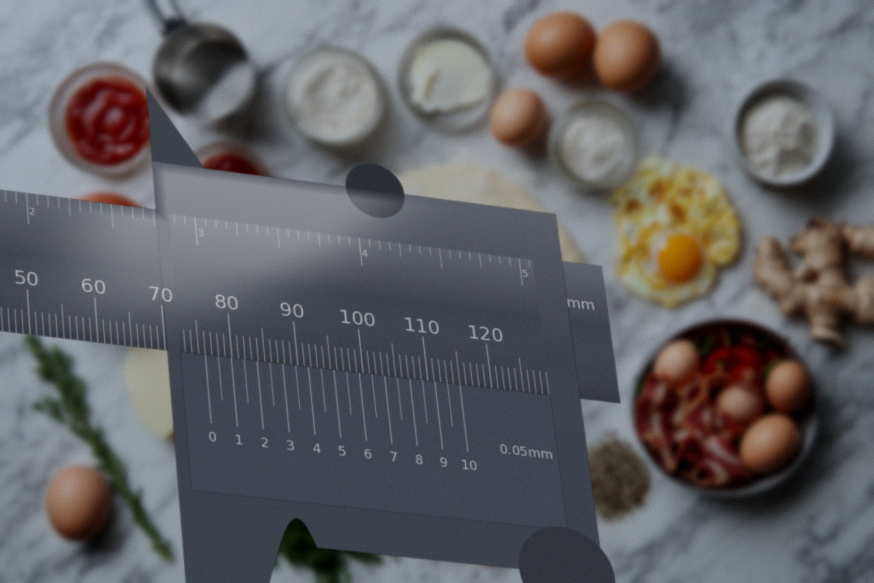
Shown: mm 76.0
